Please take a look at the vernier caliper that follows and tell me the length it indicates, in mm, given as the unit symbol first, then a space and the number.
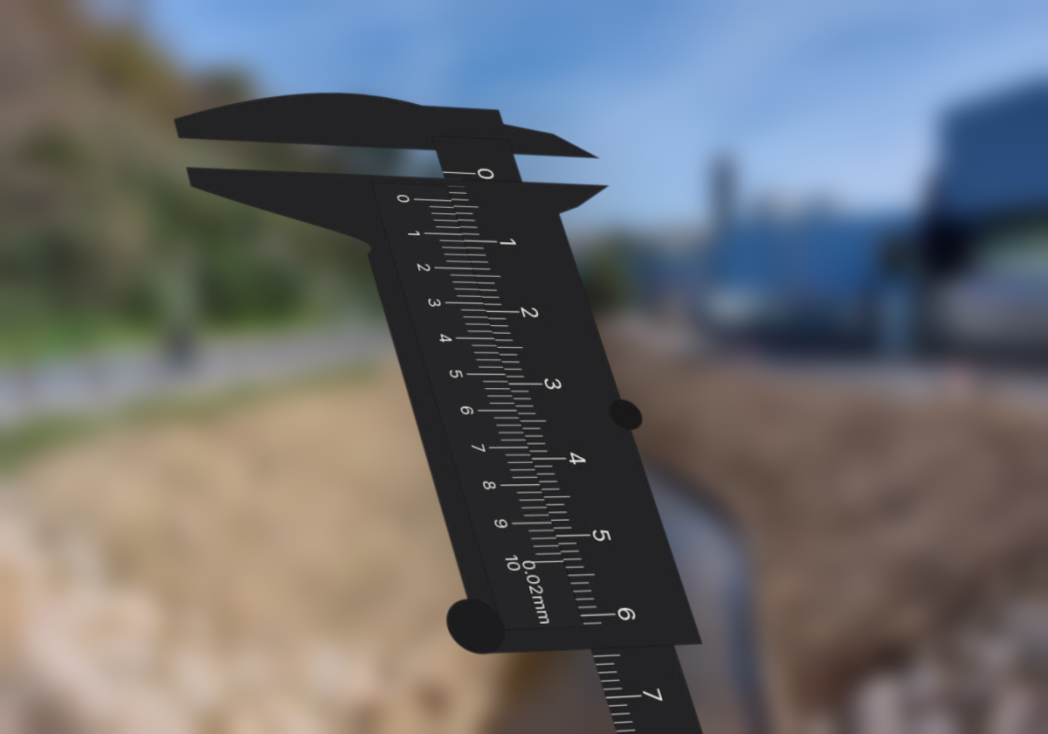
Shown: mm 4.2
